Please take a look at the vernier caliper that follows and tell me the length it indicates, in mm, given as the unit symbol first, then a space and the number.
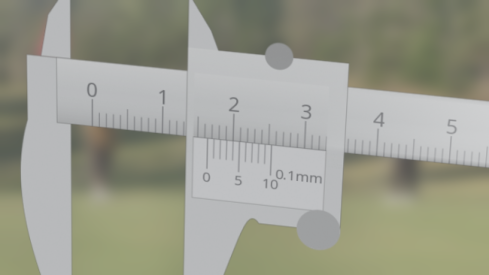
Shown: mm 16.4
